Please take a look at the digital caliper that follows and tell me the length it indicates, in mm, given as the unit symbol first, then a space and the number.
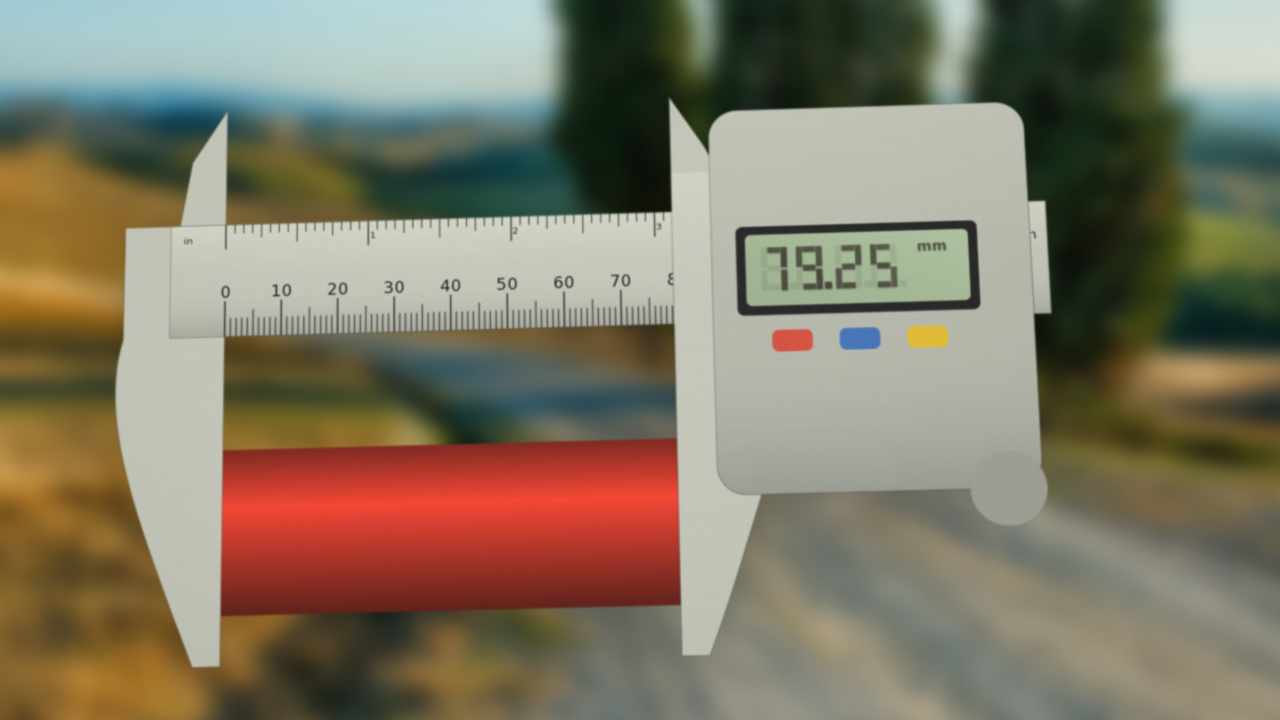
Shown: mm 79.25
